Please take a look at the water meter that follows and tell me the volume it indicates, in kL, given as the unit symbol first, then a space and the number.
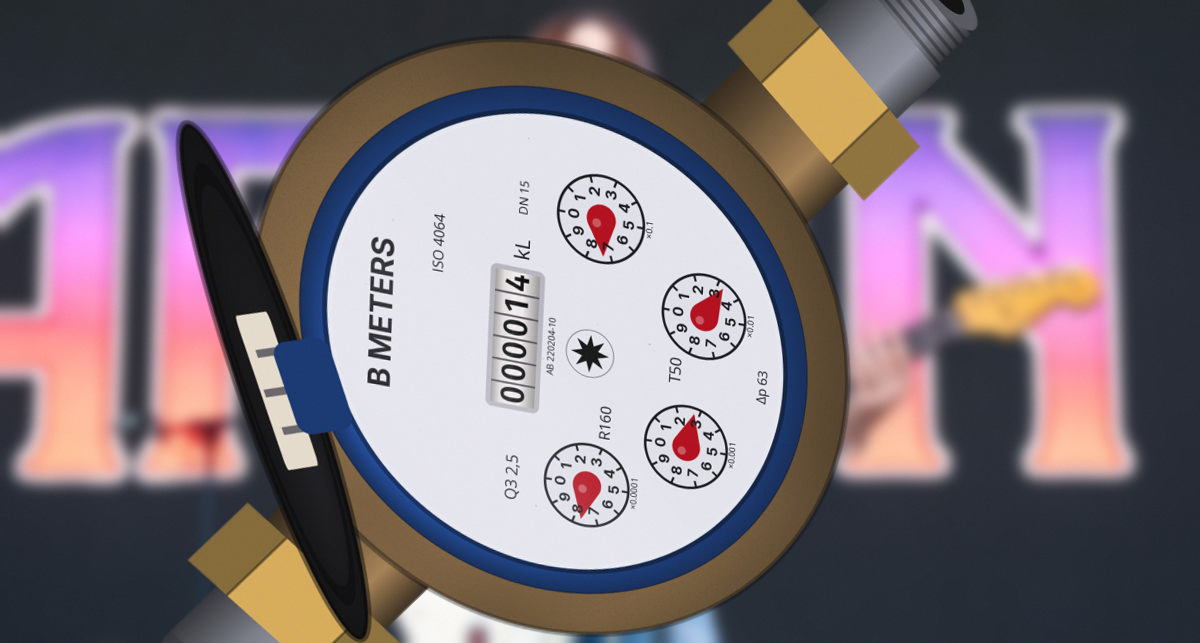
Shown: kL 14.7327
